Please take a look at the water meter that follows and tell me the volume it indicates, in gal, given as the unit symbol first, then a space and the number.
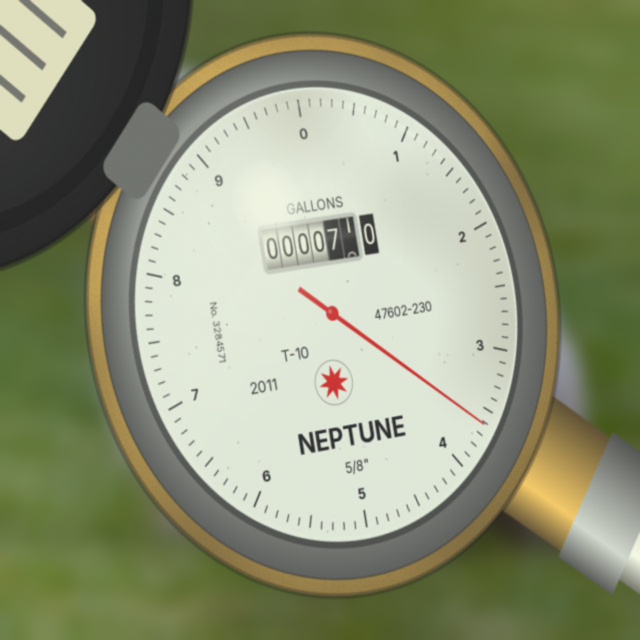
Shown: gal 713.6
